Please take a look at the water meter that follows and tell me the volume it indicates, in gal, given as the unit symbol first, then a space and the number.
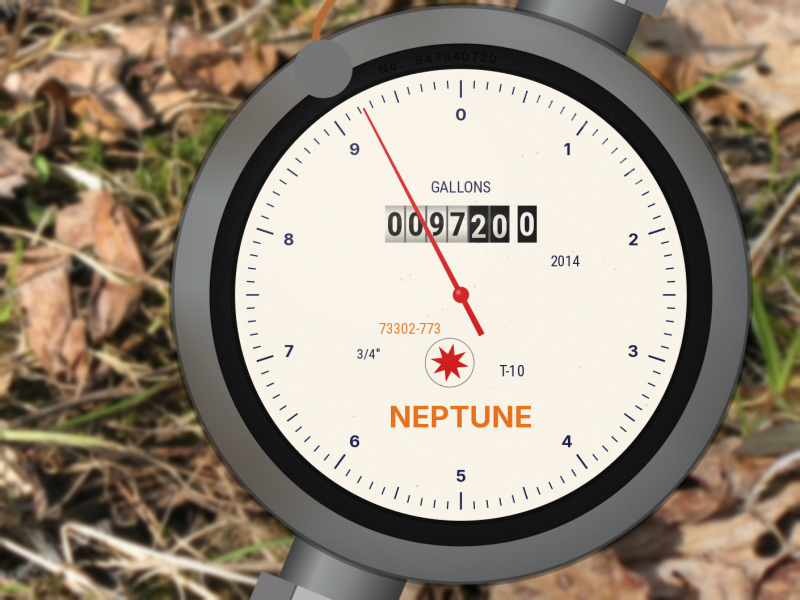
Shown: gal 97199.2
